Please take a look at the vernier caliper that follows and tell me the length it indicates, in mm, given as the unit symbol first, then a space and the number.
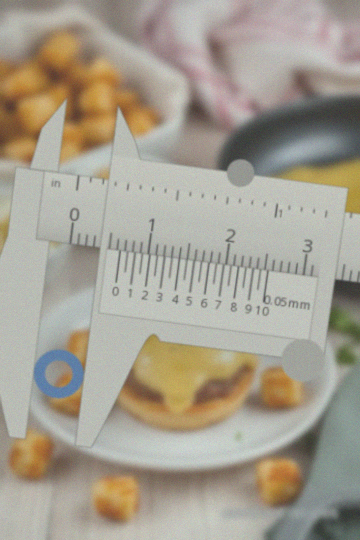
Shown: mm 6.4
